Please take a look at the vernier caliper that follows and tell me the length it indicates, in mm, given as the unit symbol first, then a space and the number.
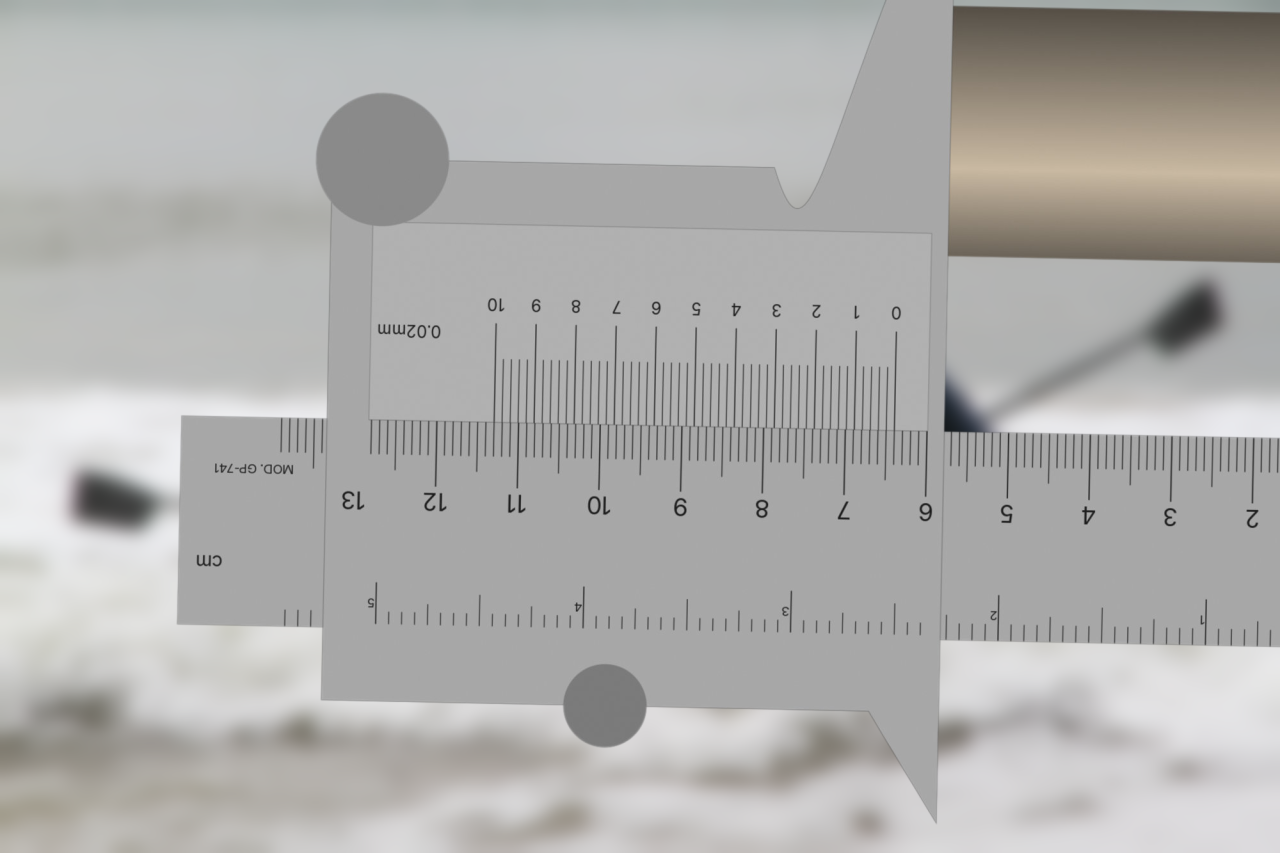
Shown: mm 64.0
